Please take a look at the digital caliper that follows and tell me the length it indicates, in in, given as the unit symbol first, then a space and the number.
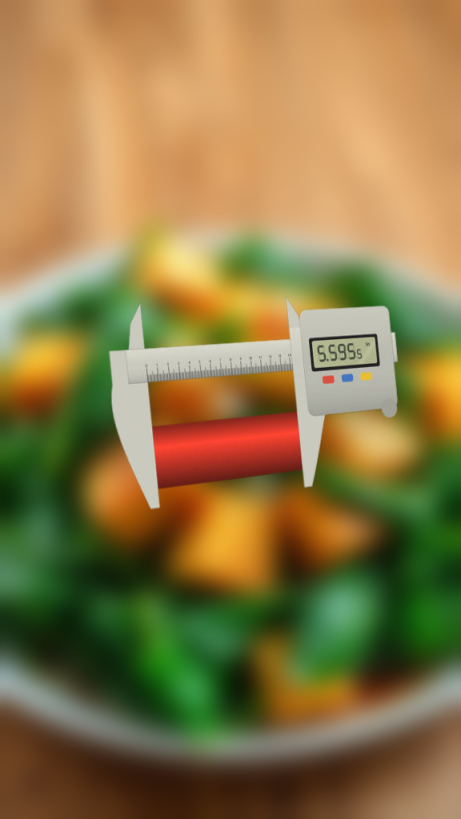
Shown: in 5.5955
